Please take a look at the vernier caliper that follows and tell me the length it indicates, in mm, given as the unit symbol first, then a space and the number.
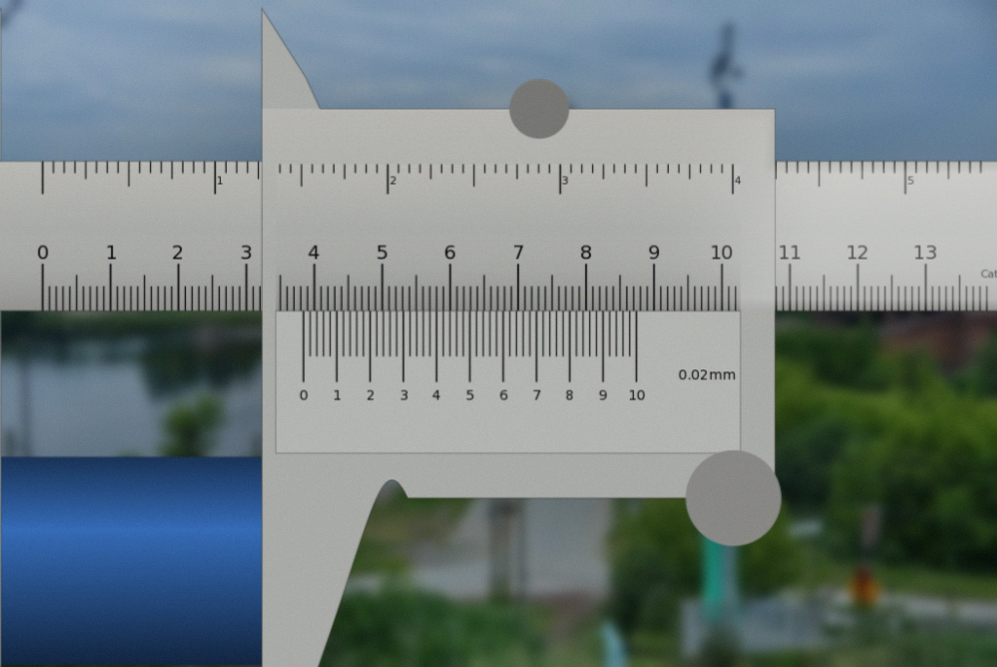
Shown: mm 38.4
